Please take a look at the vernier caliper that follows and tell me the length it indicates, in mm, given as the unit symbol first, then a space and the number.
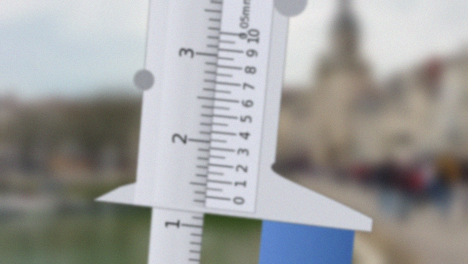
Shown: mm 13.6
